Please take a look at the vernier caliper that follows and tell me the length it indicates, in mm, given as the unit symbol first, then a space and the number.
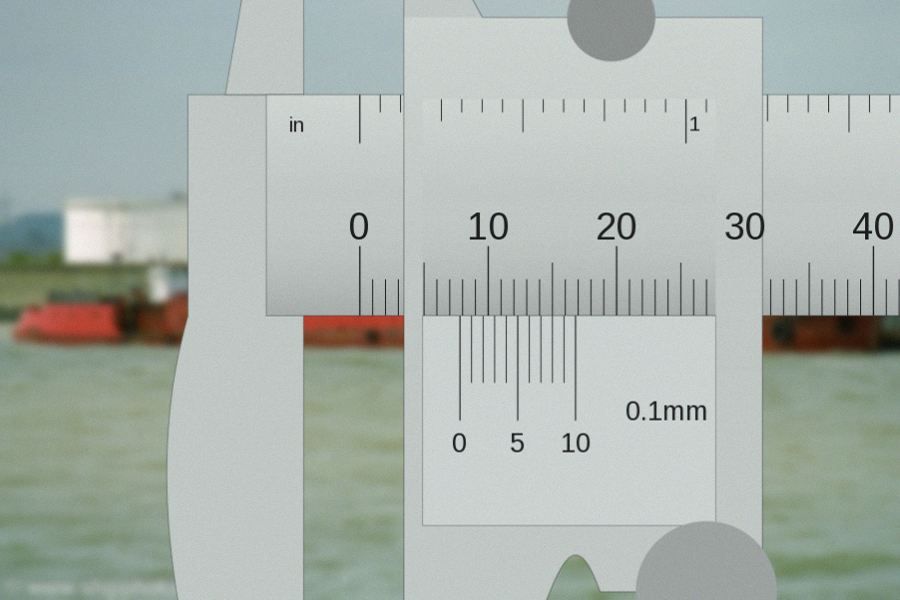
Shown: mm 7.8
